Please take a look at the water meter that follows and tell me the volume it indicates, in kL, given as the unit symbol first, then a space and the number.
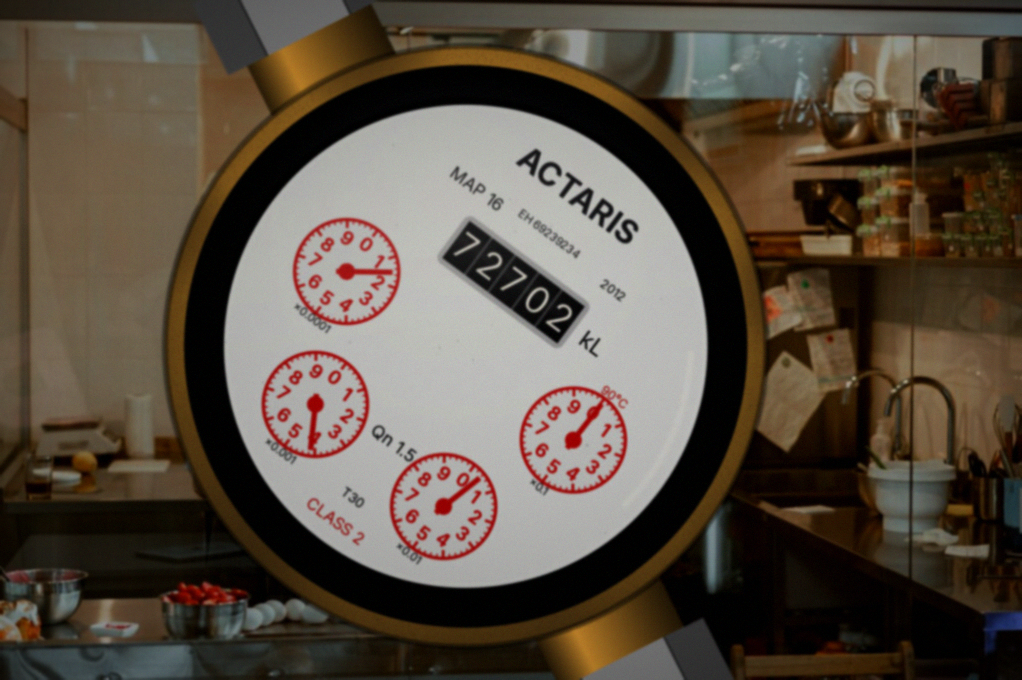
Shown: kL 72702.0041
